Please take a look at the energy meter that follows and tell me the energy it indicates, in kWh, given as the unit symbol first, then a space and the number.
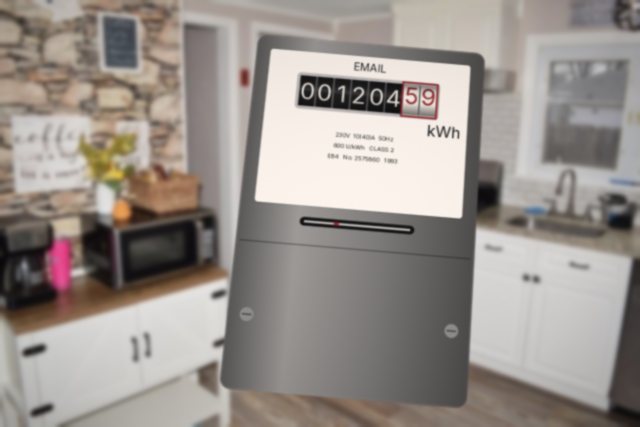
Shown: kWh 1204.59
